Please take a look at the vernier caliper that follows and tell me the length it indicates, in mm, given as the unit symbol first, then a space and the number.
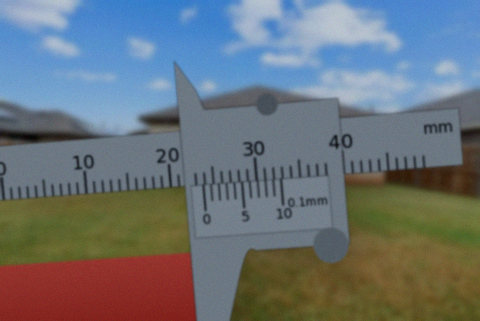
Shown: mm 23.8
